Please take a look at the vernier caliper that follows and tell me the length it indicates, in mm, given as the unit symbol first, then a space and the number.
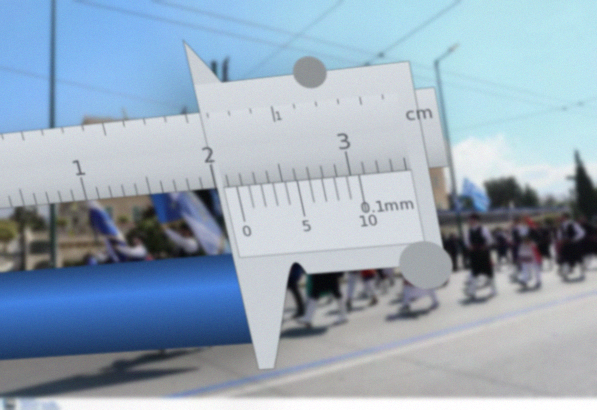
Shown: mm 21.6
